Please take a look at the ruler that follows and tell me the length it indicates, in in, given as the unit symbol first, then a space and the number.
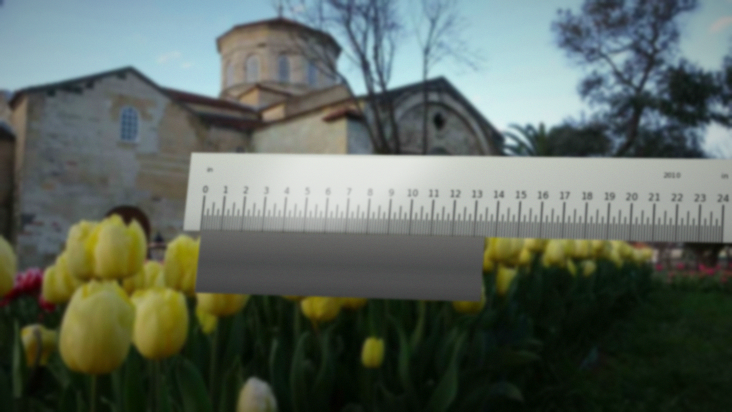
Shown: in 13.5
